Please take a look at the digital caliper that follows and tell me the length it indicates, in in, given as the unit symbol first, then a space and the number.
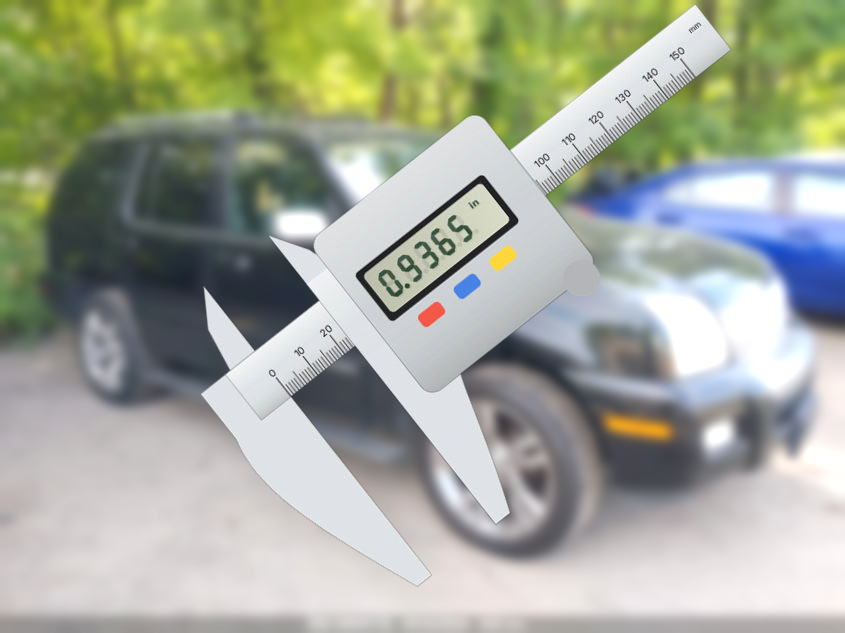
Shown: in 0.9365
